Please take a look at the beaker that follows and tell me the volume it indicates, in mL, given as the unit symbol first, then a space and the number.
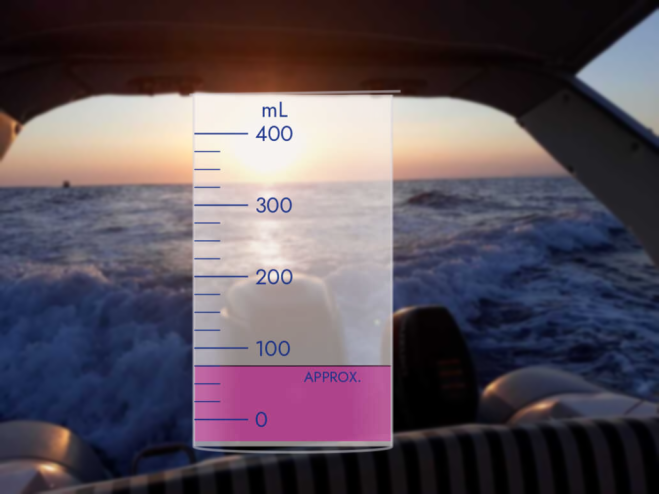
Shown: mL 75
